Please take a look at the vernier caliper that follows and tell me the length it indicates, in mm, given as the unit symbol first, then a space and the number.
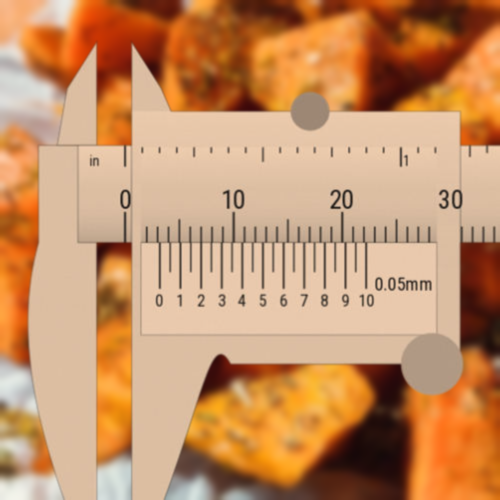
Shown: mm 3.2
